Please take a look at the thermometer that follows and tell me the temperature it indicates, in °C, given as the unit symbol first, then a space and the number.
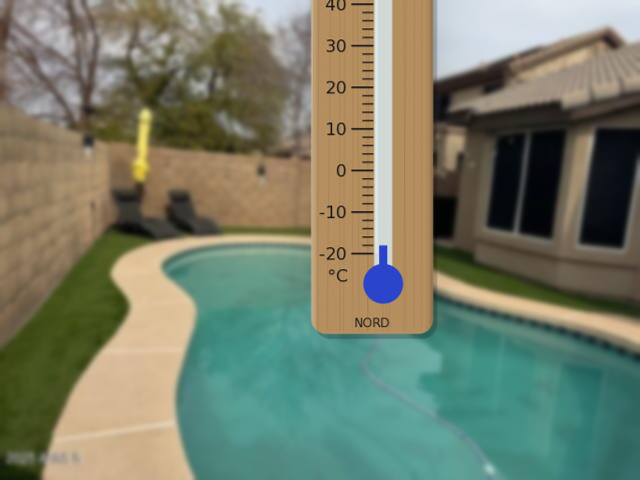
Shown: °C -18
